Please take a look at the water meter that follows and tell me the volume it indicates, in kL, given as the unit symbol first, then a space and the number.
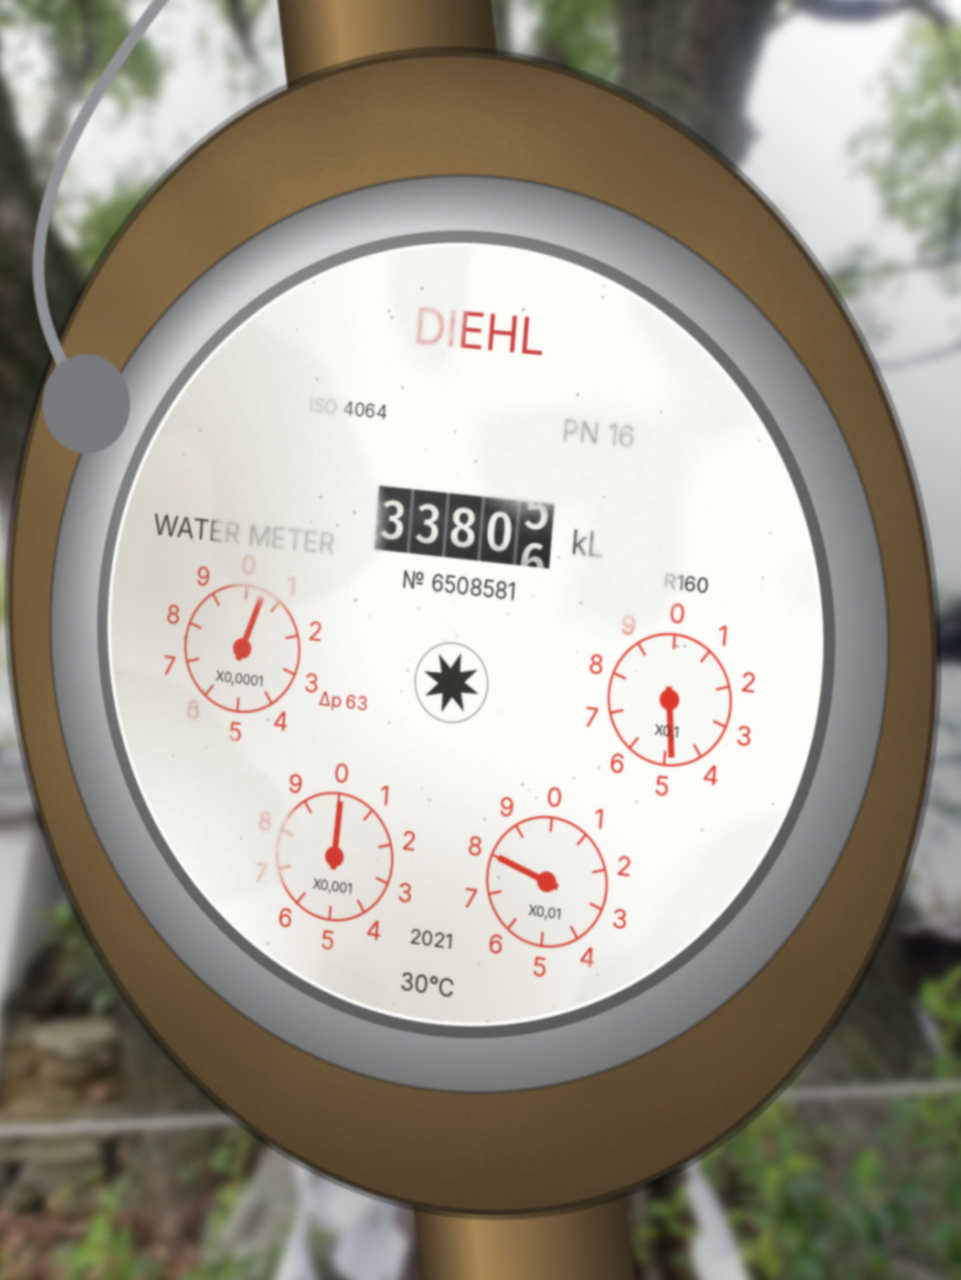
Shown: kL 33805.4800
